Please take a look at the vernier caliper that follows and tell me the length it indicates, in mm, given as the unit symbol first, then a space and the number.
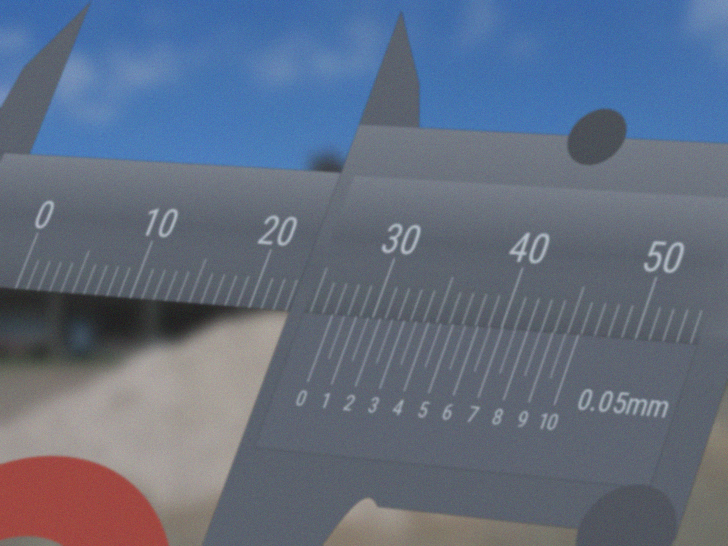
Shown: mm 26.8
